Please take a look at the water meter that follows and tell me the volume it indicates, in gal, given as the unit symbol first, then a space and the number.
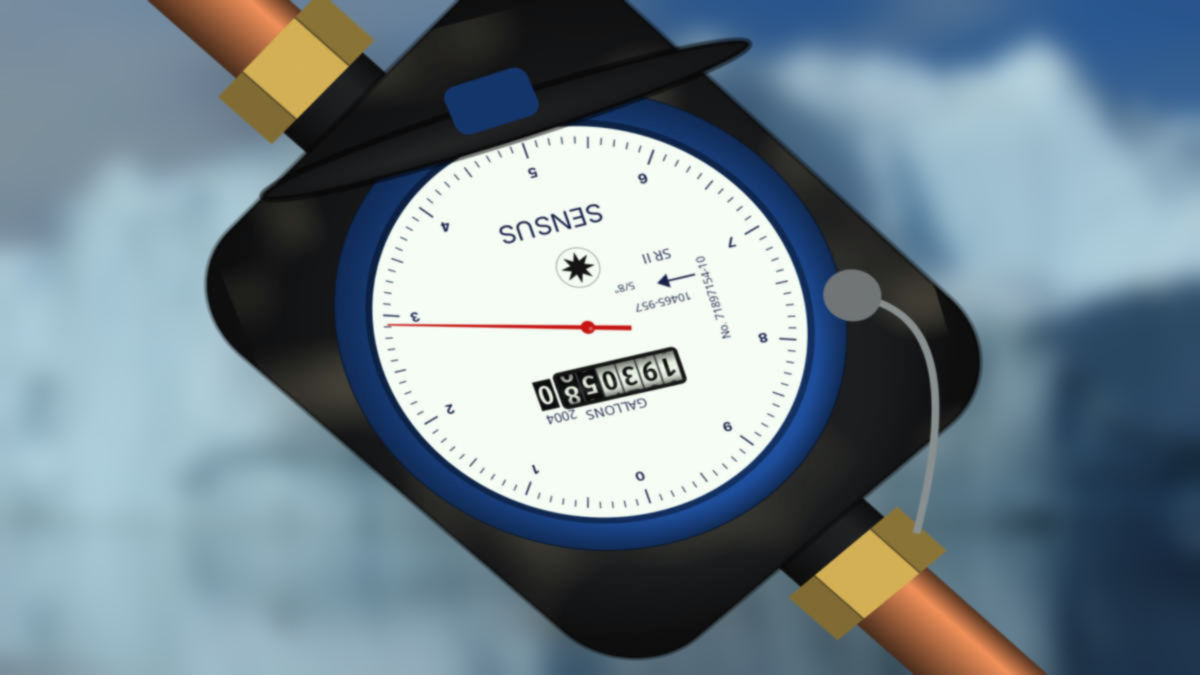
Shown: gal 1930582.9
